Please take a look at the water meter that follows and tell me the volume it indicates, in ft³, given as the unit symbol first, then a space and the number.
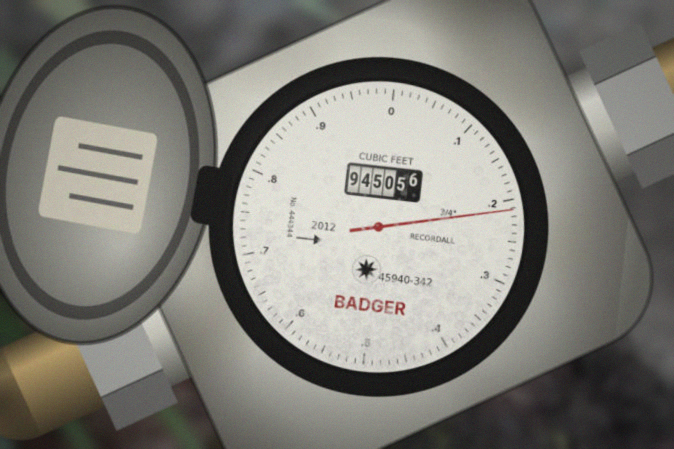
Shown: ft³ 945056.21
